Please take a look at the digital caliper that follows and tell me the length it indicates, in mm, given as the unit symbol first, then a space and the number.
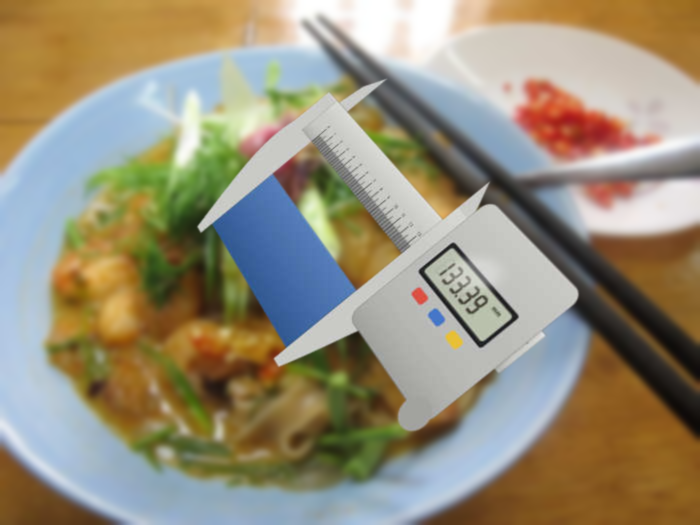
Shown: mm 133.39
